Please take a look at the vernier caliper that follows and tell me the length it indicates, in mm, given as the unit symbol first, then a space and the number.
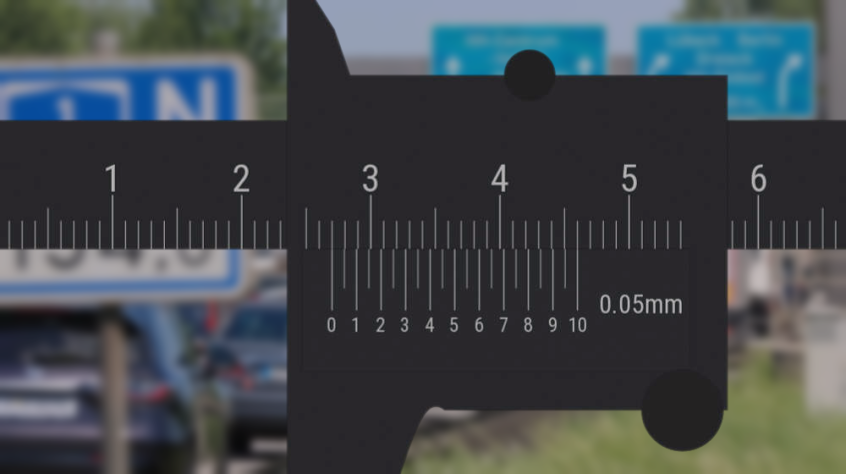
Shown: mm 27.0
